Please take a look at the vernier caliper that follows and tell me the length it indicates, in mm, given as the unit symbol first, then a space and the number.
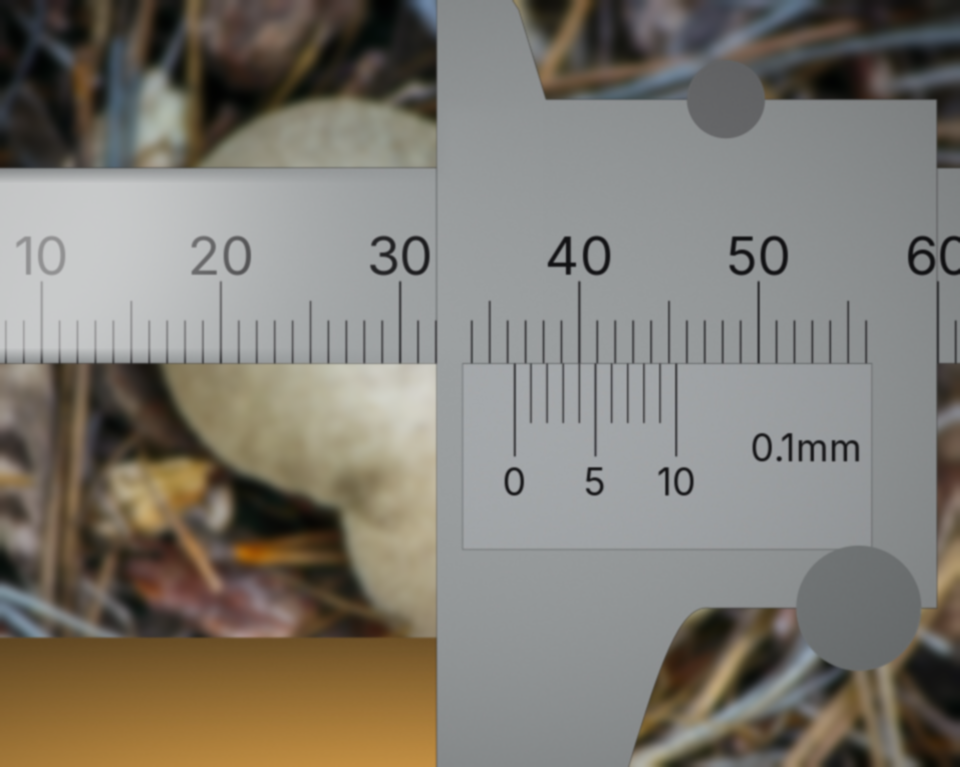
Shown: mm 36.4
